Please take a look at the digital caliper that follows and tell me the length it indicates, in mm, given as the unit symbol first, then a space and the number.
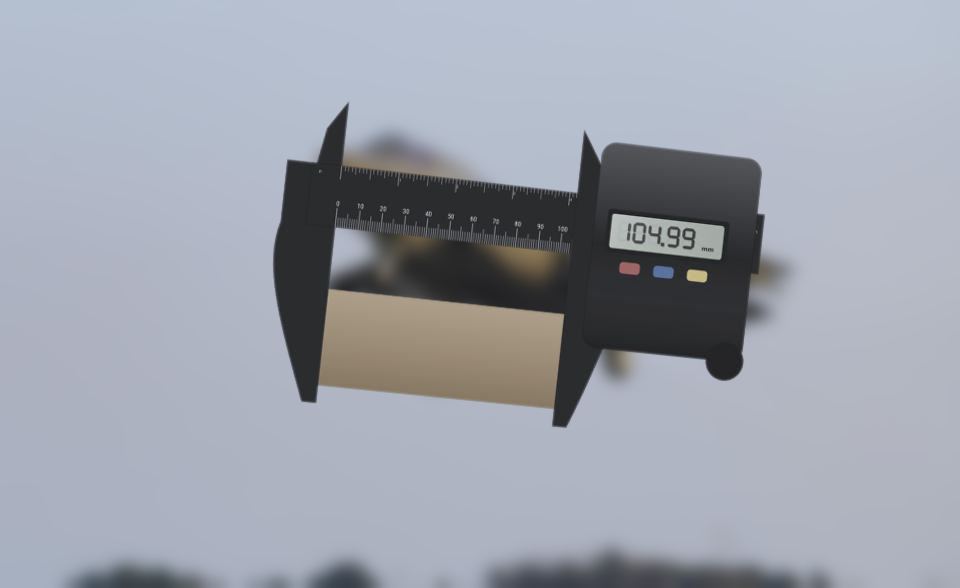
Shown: mm 104.99
